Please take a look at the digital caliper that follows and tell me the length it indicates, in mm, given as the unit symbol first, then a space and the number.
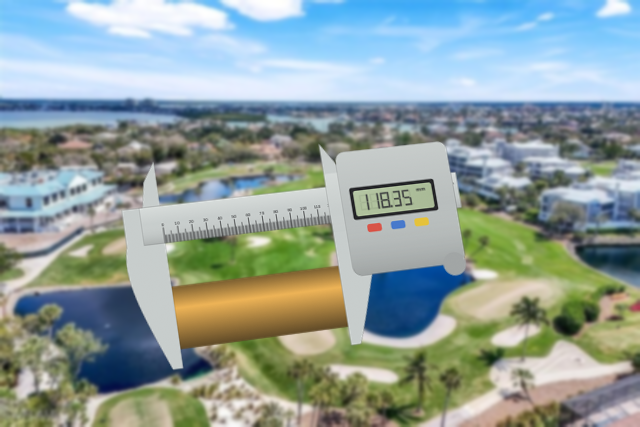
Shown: mm 118.35
